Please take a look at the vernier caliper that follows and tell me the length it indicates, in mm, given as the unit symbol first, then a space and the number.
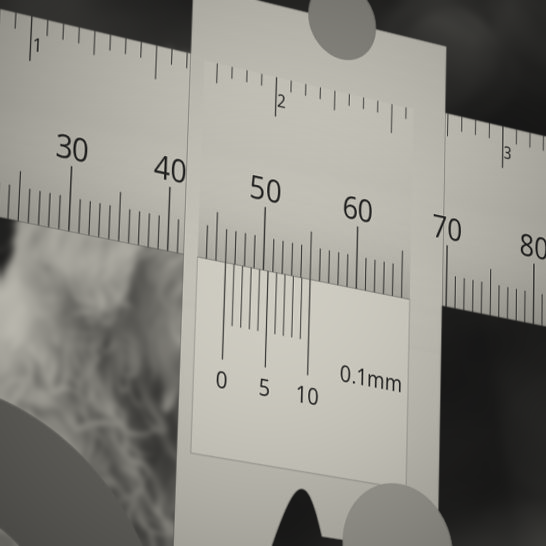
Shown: mm 46.0
